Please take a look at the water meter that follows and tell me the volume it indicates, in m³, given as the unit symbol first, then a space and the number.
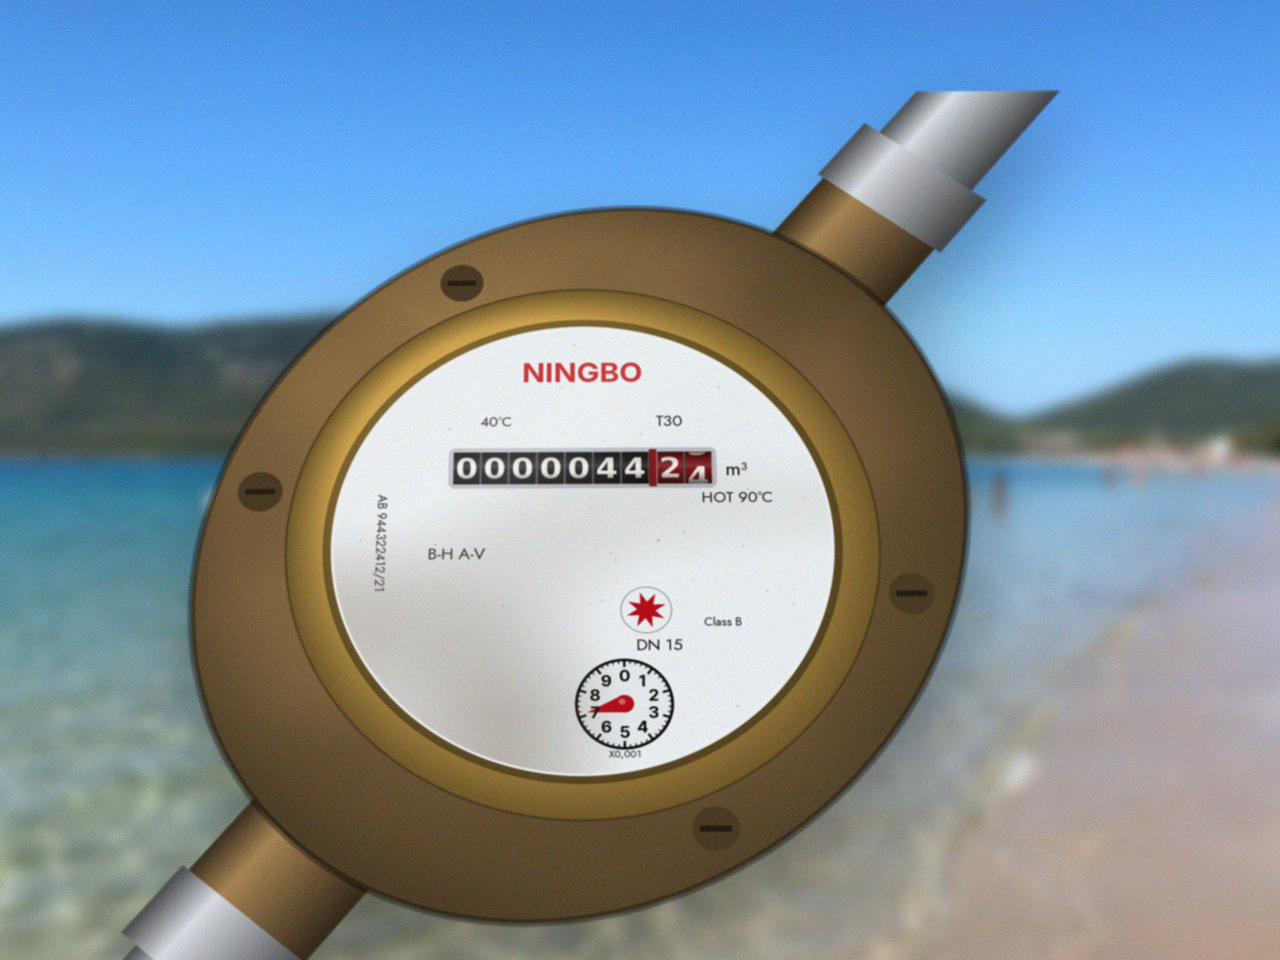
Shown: m³ 44.237
